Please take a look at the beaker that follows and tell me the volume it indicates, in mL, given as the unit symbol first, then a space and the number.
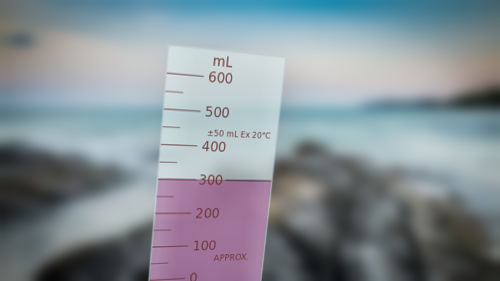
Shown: mL 300
